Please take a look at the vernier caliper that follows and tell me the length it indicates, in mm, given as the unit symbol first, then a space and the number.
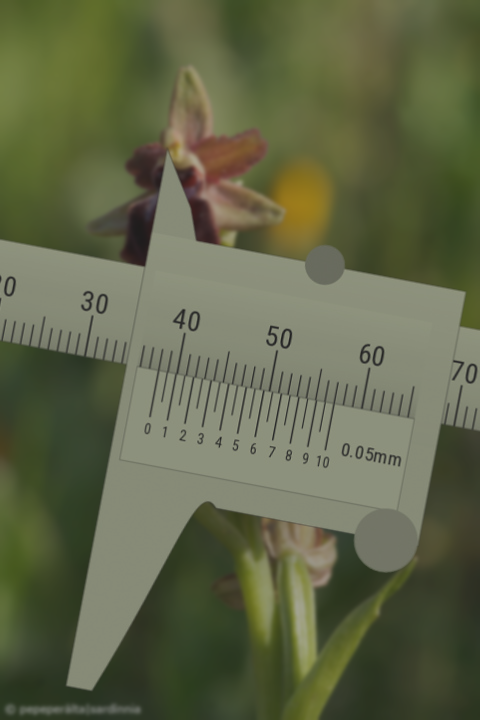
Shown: mm 38.0
